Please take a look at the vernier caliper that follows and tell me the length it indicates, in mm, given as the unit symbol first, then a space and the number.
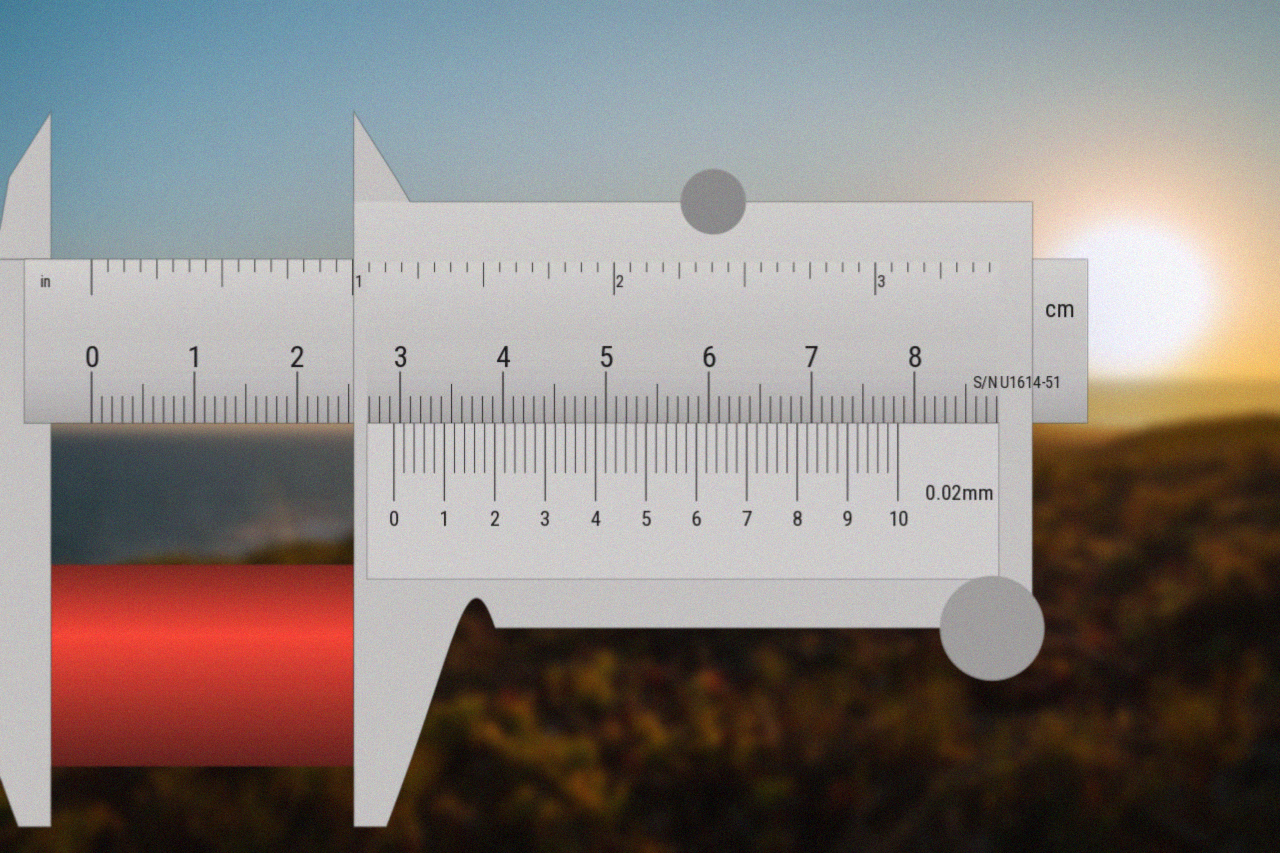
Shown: mm 29.4
